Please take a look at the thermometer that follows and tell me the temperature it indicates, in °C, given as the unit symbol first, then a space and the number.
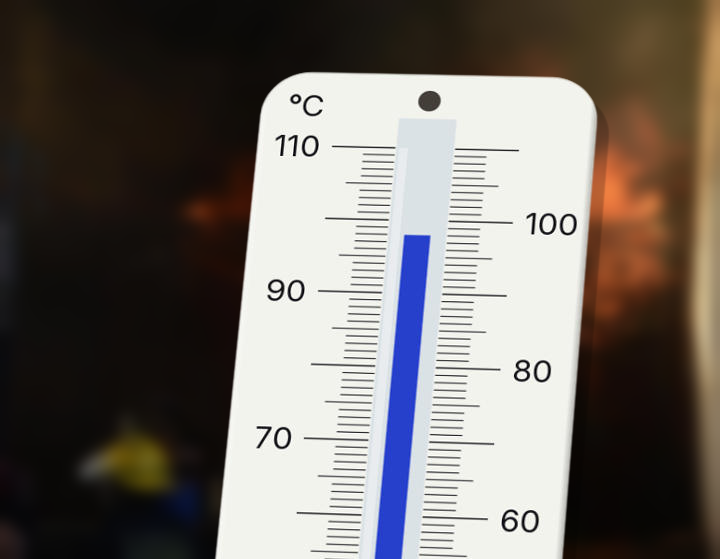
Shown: °C 98
